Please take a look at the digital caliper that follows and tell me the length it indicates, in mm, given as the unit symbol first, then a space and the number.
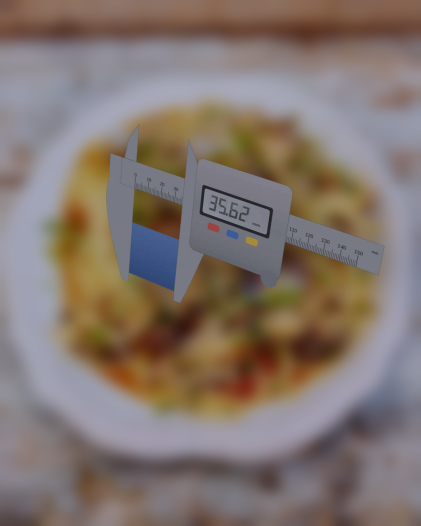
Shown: mm 35.62
